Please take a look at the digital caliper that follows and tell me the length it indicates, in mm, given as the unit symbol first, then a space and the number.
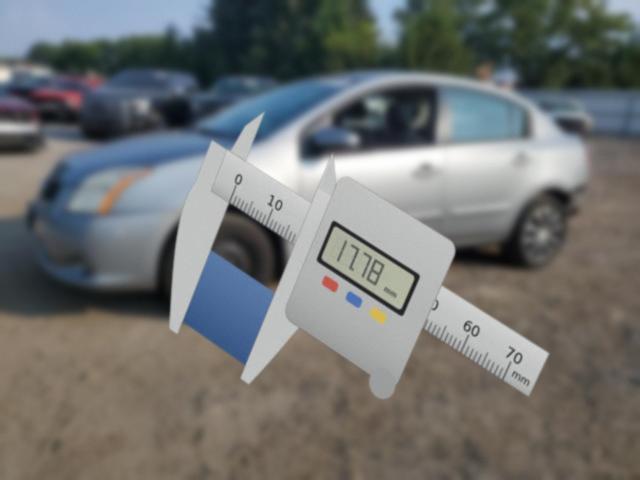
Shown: mm 17.78
